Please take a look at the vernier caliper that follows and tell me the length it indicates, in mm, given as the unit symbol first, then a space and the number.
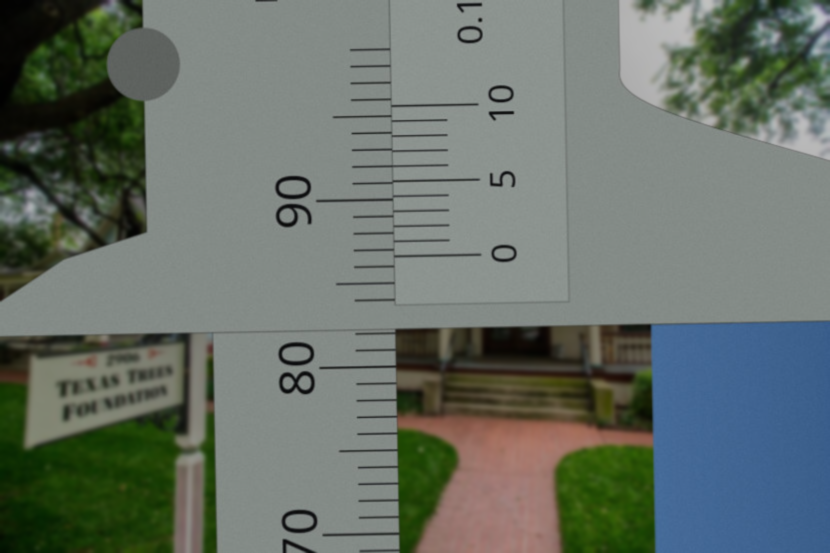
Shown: mm 86.6
